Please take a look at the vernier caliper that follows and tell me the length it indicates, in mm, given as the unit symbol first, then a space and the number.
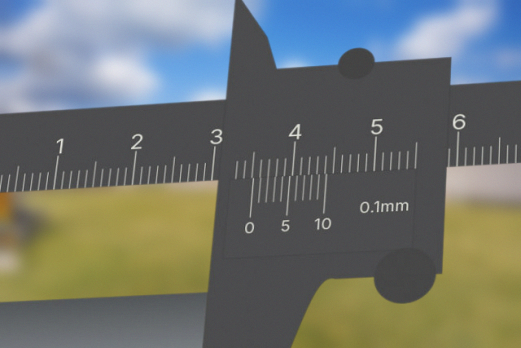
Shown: mm 35.2
